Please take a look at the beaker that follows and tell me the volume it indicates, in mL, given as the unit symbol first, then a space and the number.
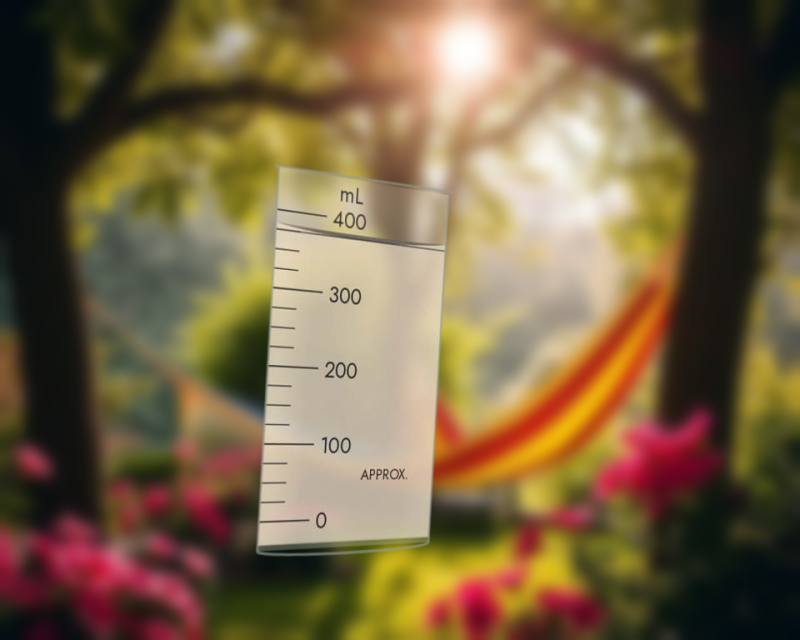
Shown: mL 375
